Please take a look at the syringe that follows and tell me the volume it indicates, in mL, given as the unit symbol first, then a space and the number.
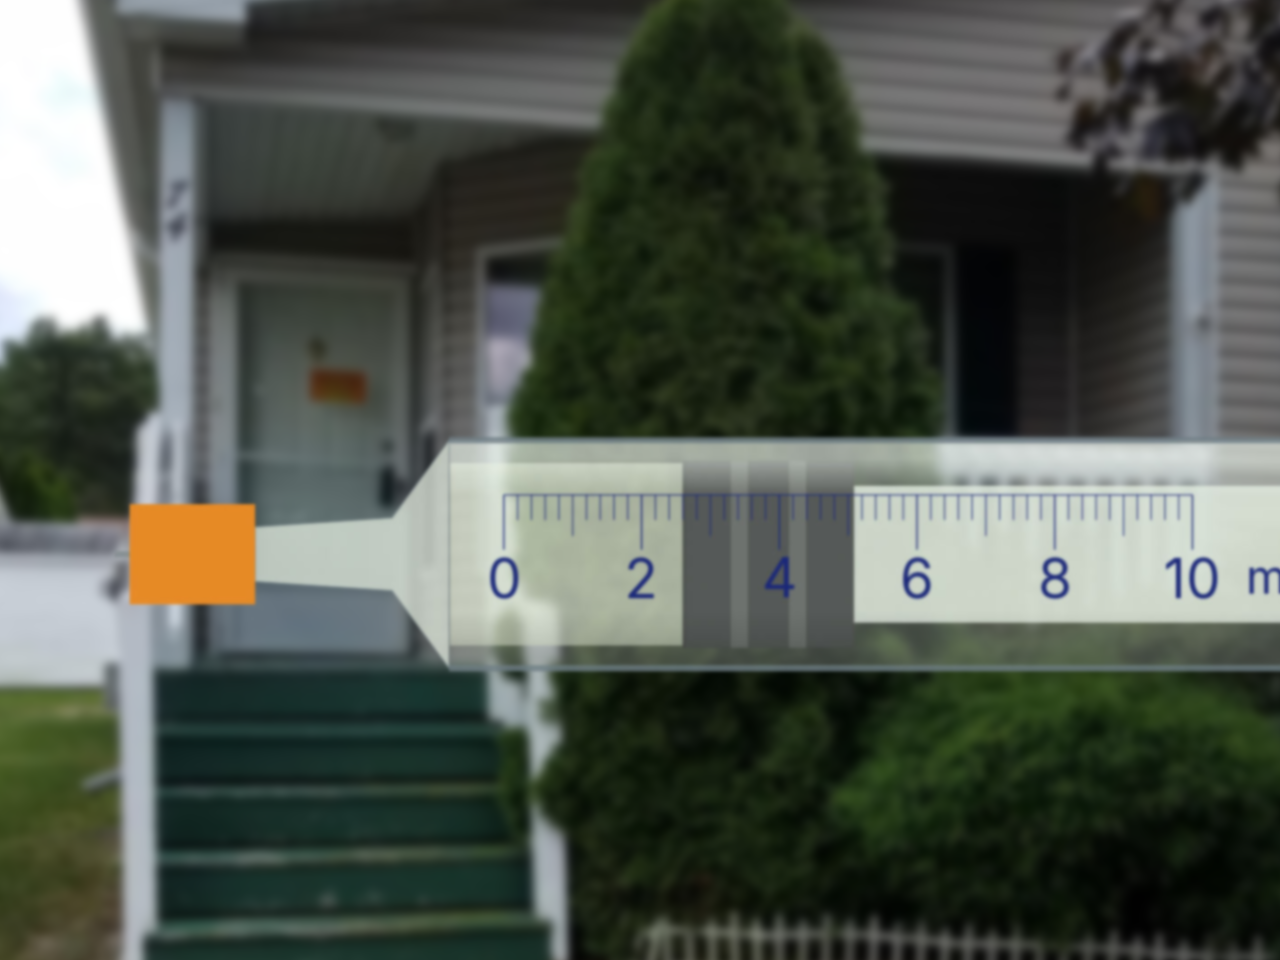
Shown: mL 2.6
